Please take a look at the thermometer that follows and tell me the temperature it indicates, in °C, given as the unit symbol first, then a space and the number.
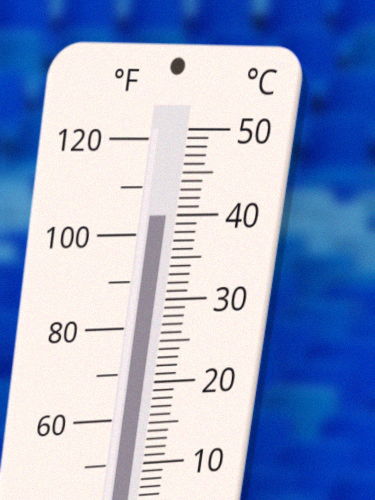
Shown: °C 40
